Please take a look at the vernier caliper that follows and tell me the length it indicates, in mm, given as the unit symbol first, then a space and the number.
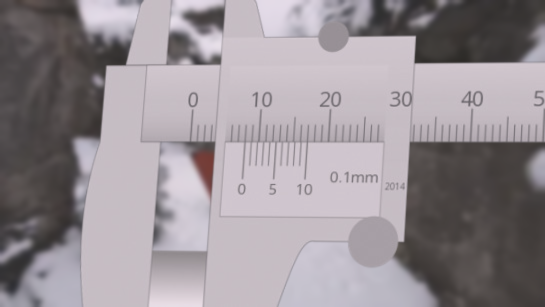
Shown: mm 8.0
